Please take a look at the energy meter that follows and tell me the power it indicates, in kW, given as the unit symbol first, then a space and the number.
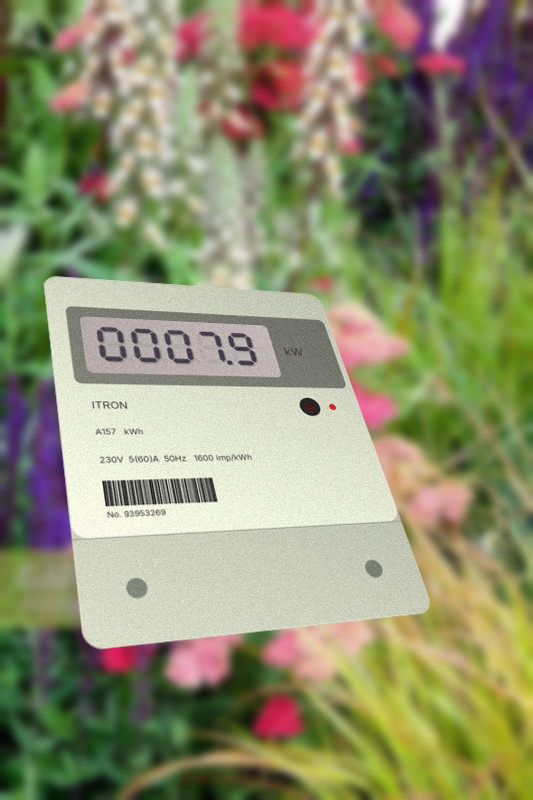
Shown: kW 7.9
